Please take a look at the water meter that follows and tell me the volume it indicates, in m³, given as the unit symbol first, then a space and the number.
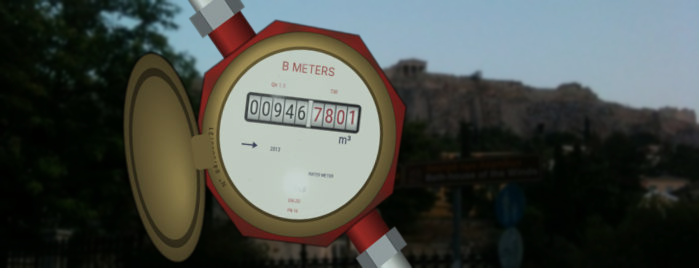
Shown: m³ 946.7801
